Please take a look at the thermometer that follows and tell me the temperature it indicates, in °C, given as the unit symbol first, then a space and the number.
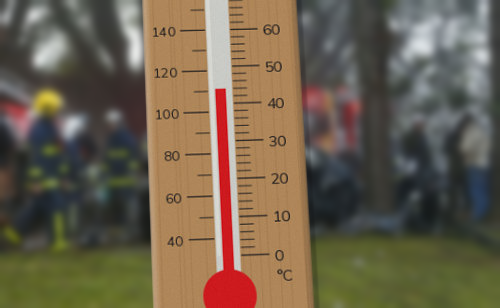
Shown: °C 44
